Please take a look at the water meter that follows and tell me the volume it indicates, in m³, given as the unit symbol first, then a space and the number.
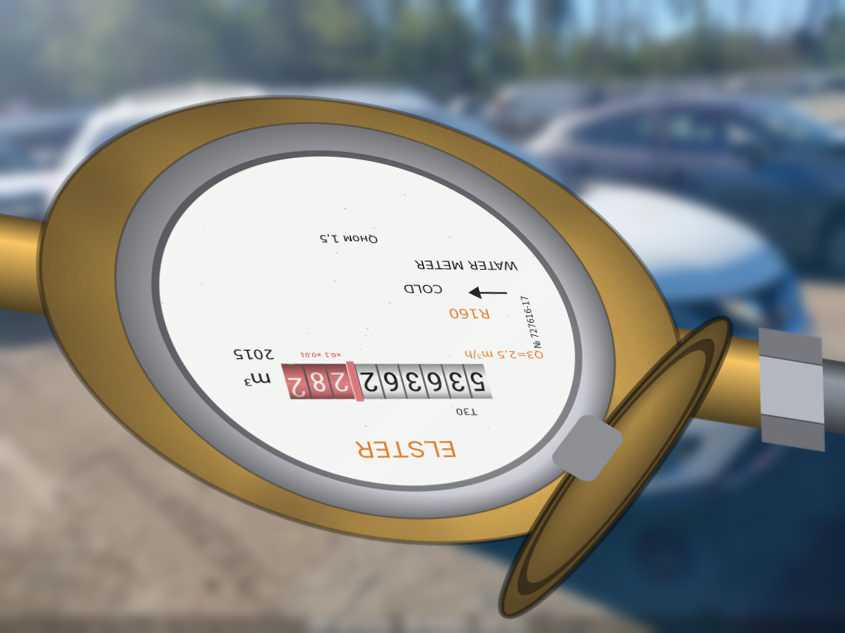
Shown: m³ 536362.282
